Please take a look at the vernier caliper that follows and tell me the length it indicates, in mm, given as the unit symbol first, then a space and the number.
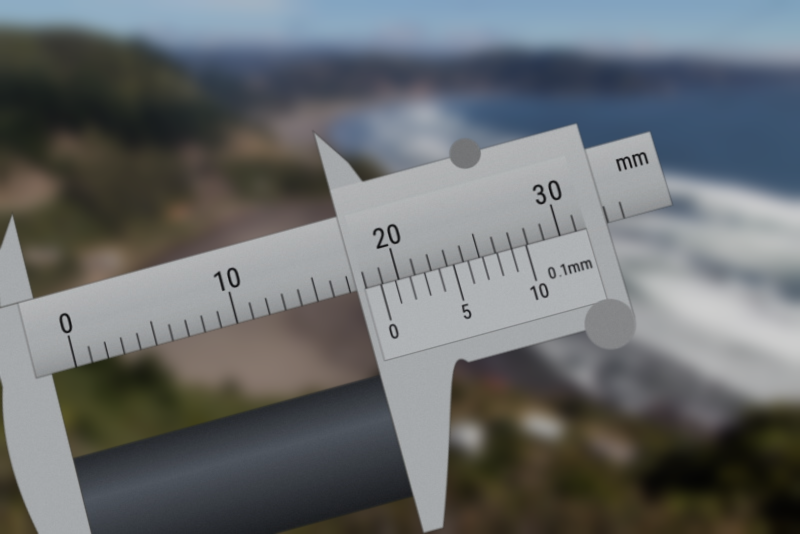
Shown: mm 18.9
